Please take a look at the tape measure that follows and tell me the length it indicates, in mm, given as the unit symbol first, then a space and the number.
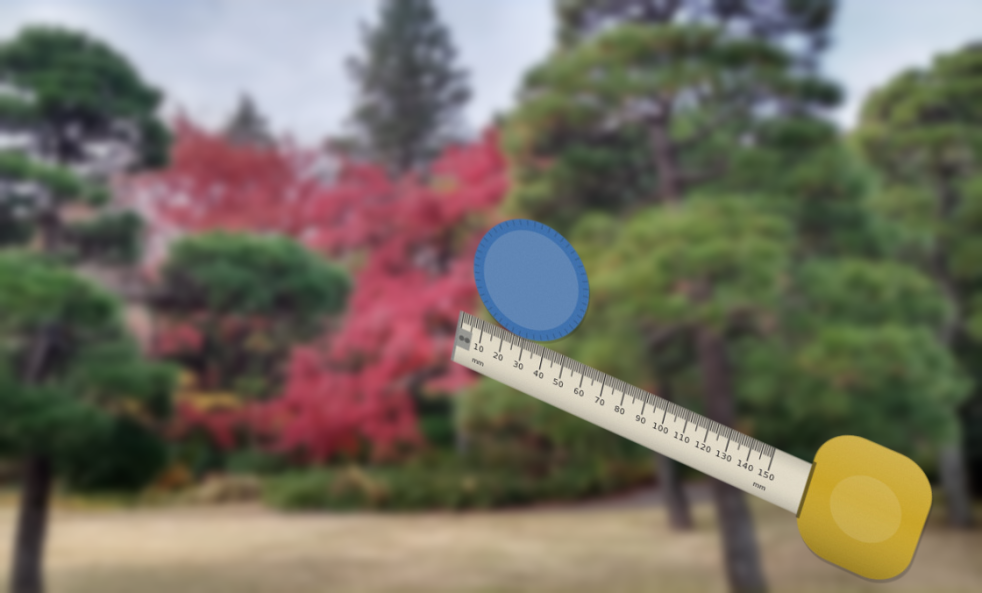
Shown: mm 55
